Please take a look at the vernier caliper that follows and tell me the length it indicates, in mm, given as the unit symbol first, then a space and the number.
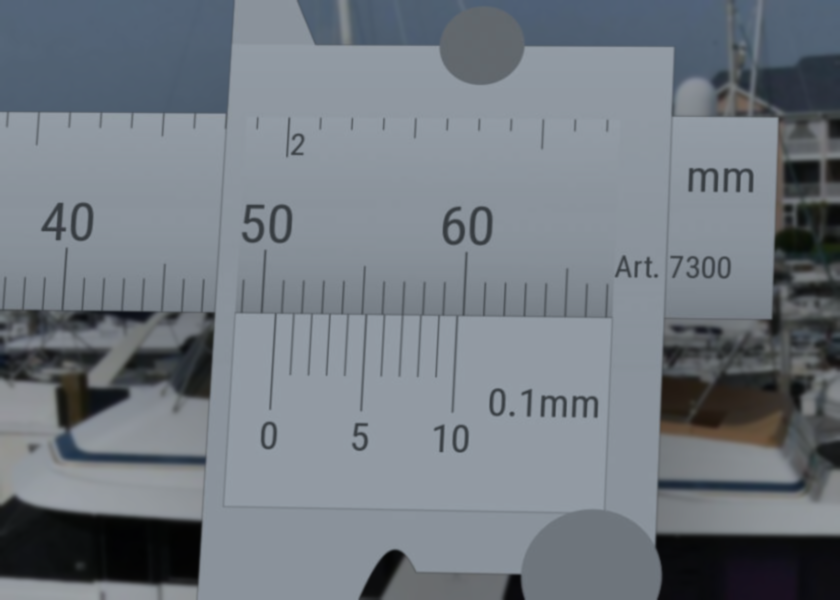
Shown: mm 50.7
